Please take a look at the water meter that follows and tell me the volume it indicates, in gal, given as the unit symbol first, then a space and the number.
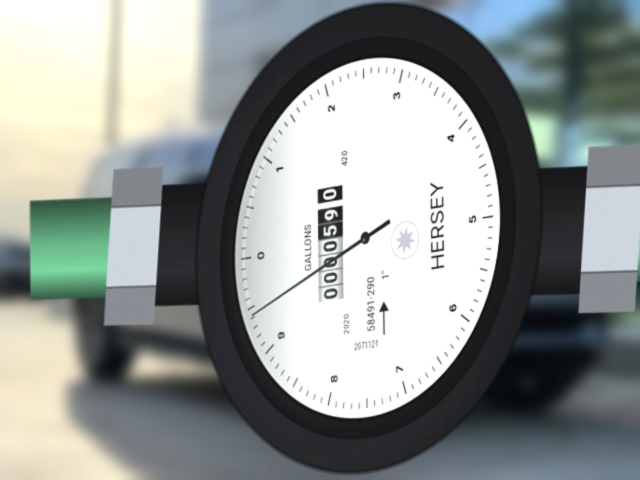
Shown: gal 589.4
